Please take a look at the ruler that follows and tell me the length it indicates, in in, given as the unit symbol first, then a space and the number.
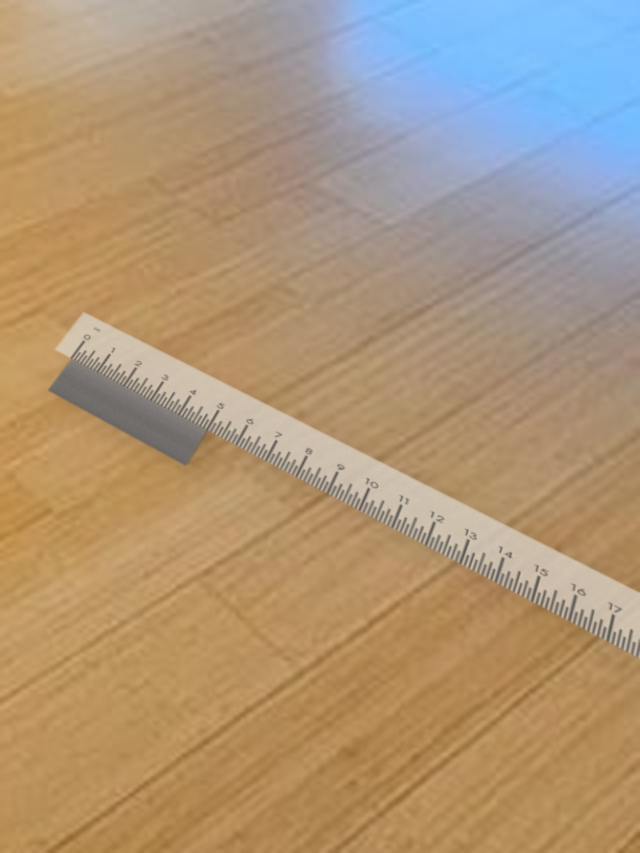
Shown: in 5
